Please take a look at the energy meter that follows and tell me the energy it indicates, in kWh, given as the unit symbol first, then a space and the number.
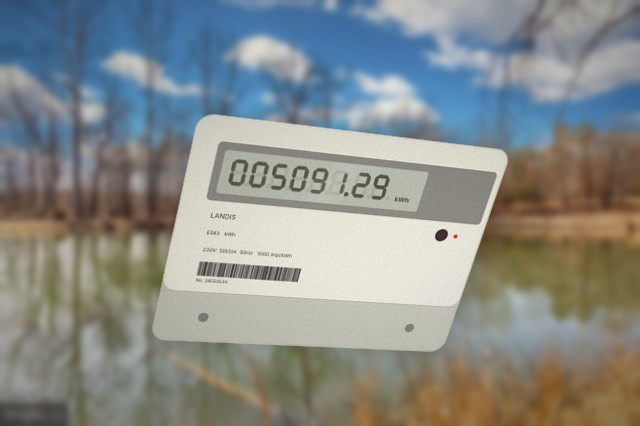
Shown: kWh 5091.29
